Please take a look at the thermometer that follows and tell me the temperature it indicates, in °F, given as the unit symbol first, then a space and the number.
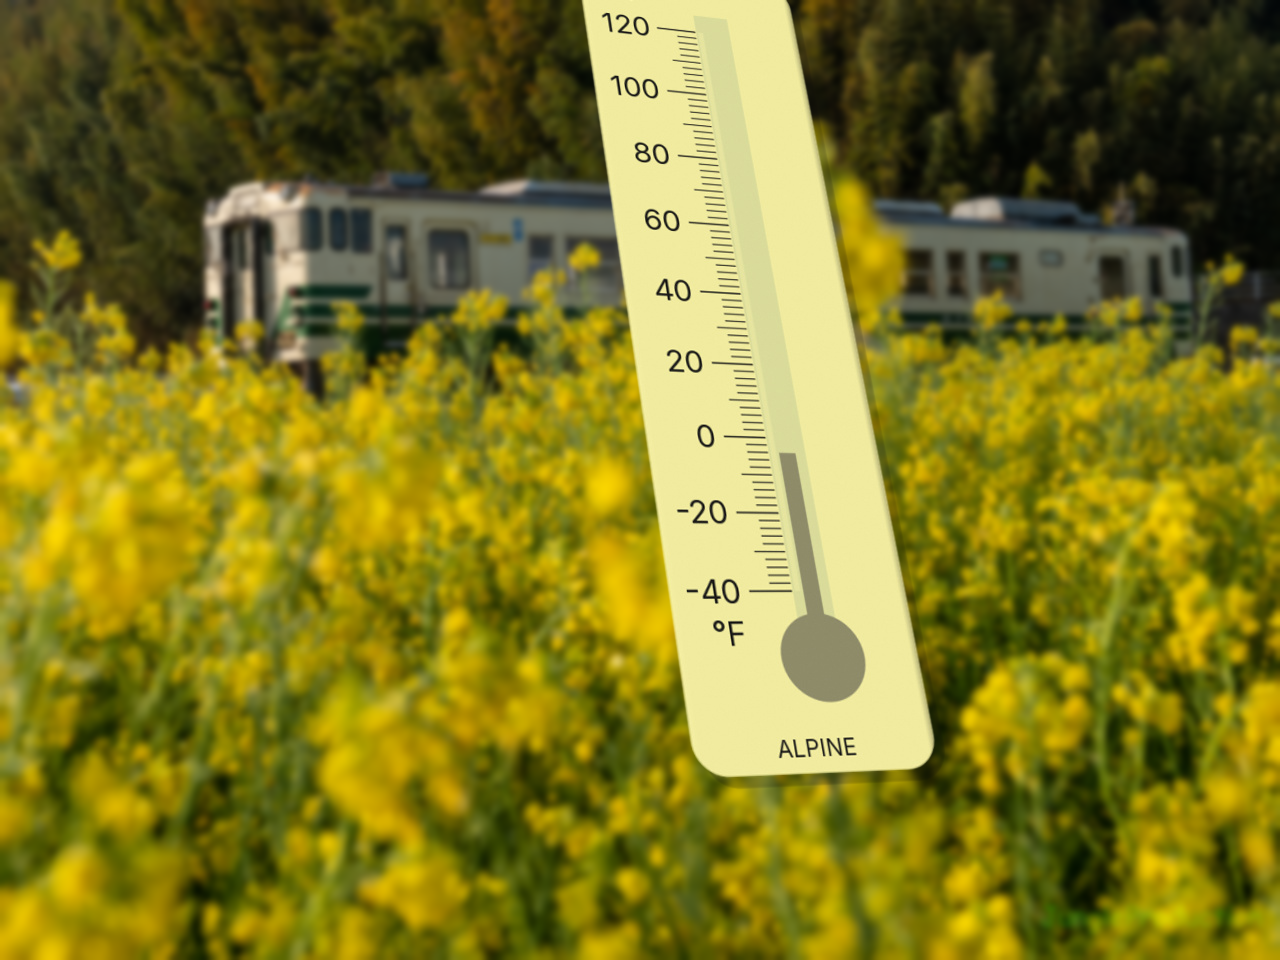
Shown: °F -4
